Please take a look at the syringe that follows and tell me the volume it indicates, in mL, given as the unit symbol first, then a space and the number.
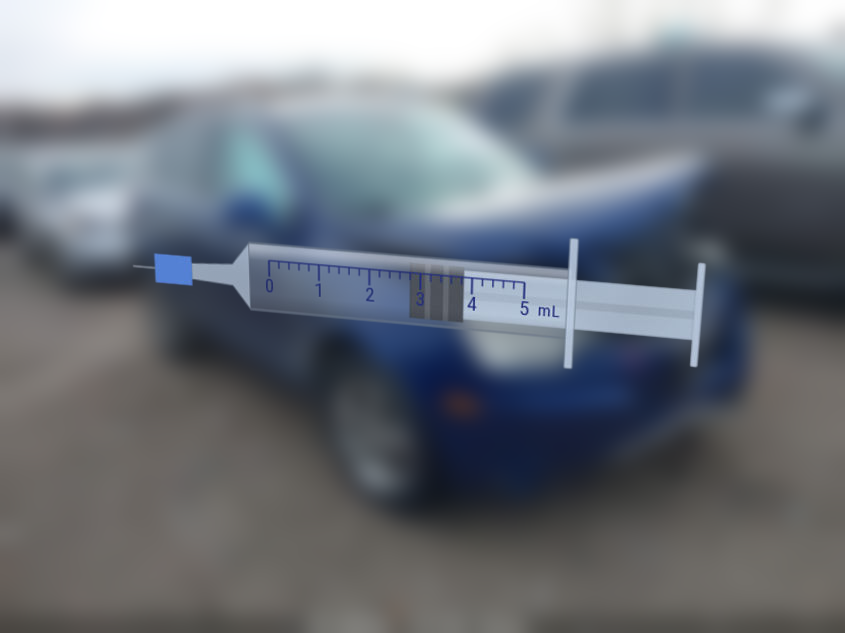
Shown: mL 2.8
